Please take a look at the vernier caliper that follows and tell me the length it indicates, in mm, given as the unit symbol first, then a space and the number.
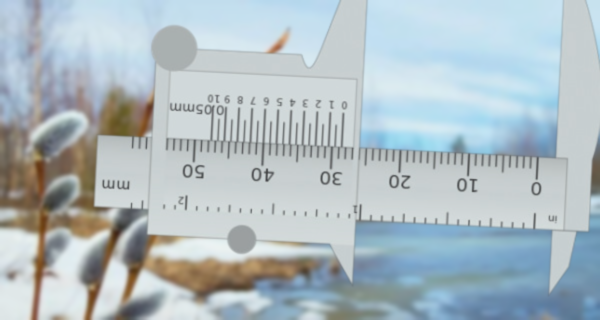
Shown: mm 28.6
